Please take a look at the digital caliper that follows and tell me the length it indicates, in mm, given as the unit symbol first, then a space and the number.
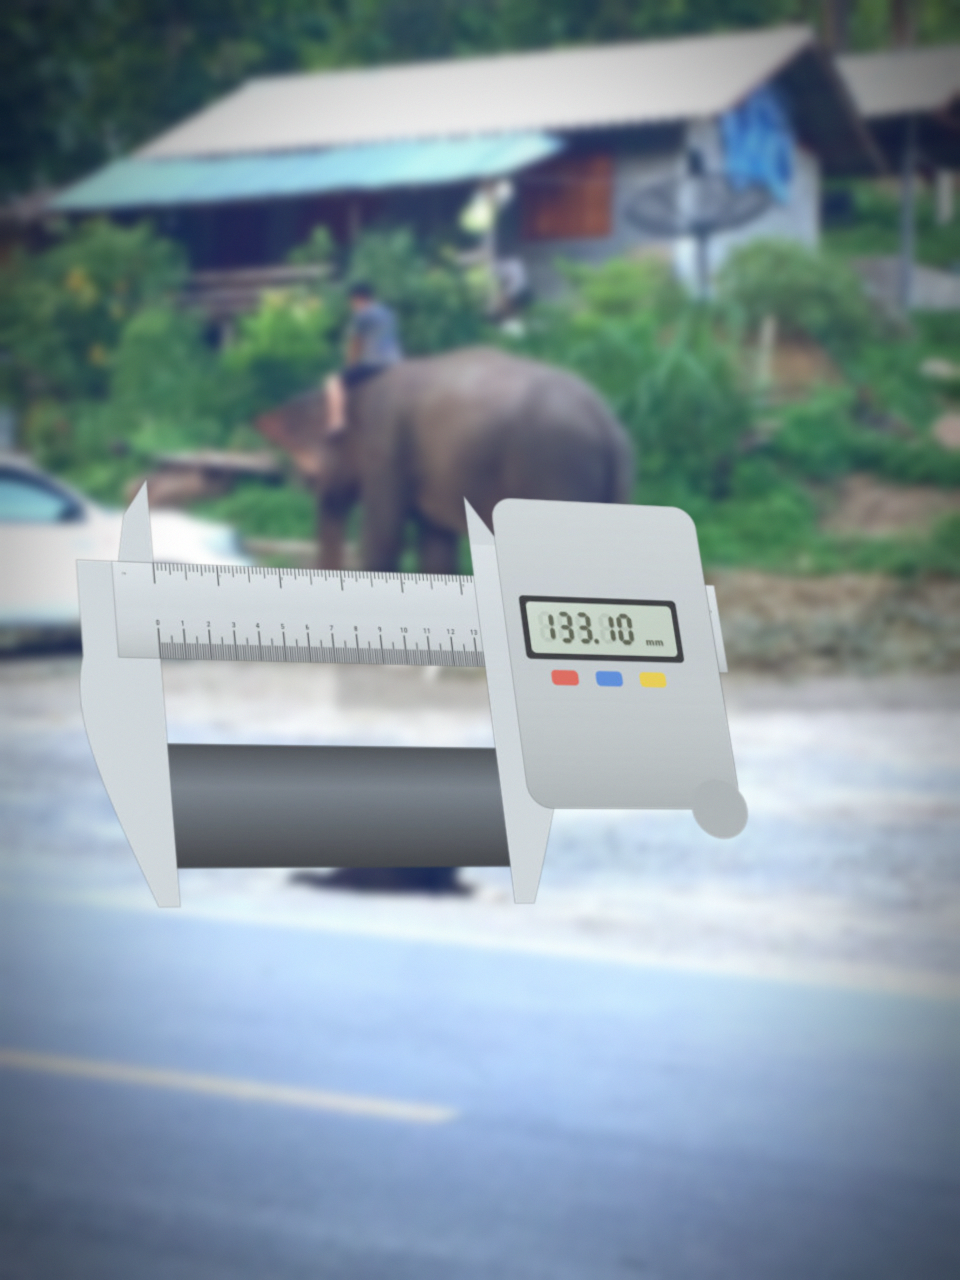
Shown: mm 133.10
